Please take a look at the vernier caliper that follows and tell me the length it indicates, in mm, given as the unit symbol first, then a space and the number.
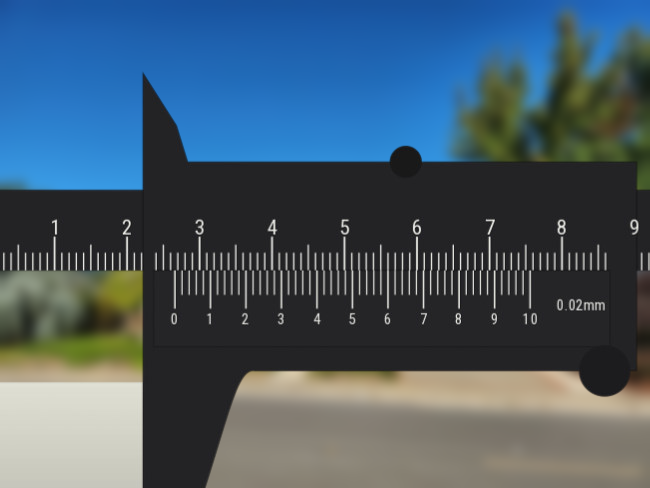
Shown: mm 26.6
